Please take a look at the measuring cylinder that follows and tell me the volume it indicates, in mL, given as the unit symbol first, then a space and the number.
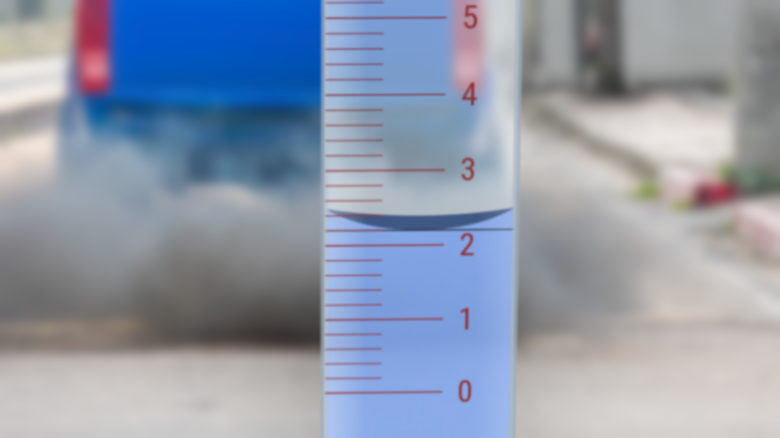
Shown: mL 2.2
